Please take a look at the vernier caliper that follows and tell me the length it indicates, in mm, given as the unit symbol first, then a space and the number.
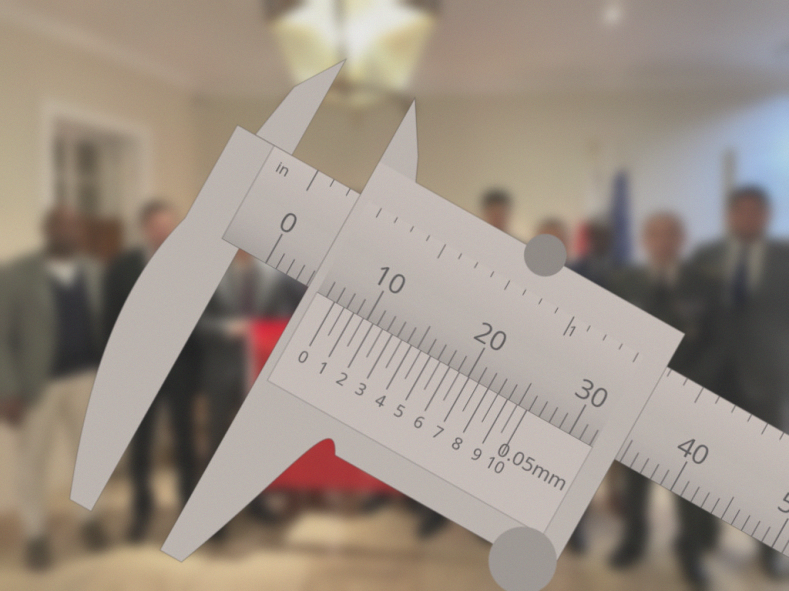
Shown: mm 6.8
